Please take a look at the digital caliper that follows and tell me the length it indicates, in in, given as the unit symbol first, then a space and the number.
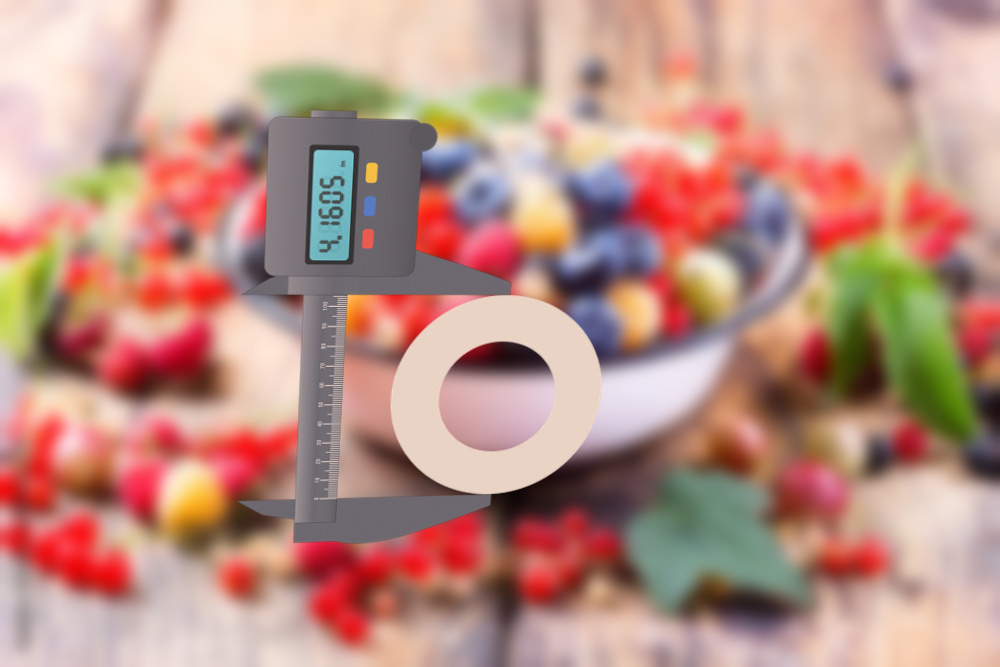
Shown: in 4.1605
